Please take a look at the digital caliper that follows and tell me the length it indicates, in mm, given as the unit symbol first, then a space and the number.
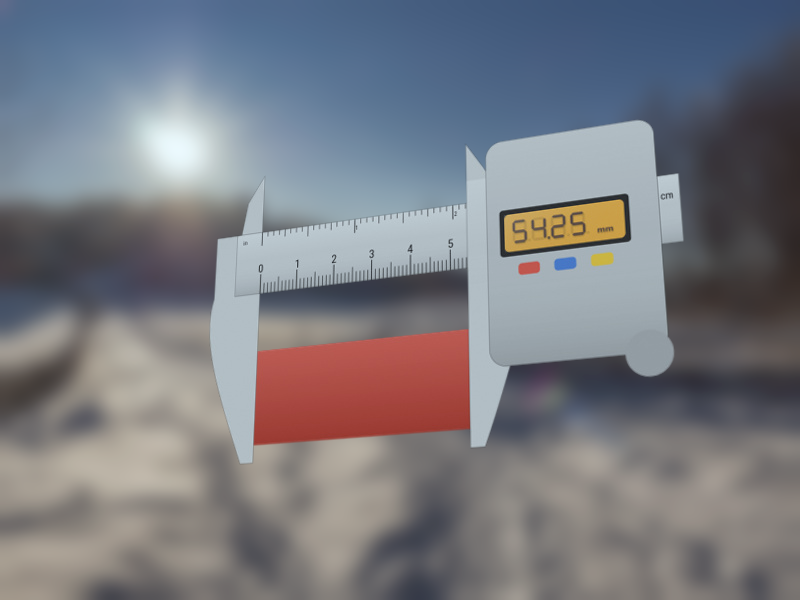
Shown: mm 54.25
